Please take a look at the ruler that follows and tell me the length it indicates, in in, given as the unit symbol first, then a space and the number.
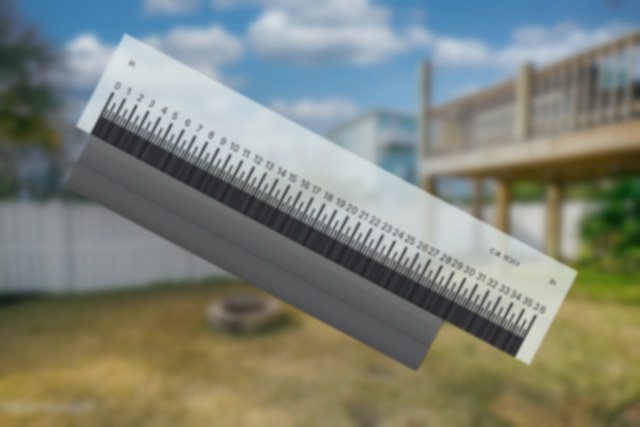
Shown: in 30
